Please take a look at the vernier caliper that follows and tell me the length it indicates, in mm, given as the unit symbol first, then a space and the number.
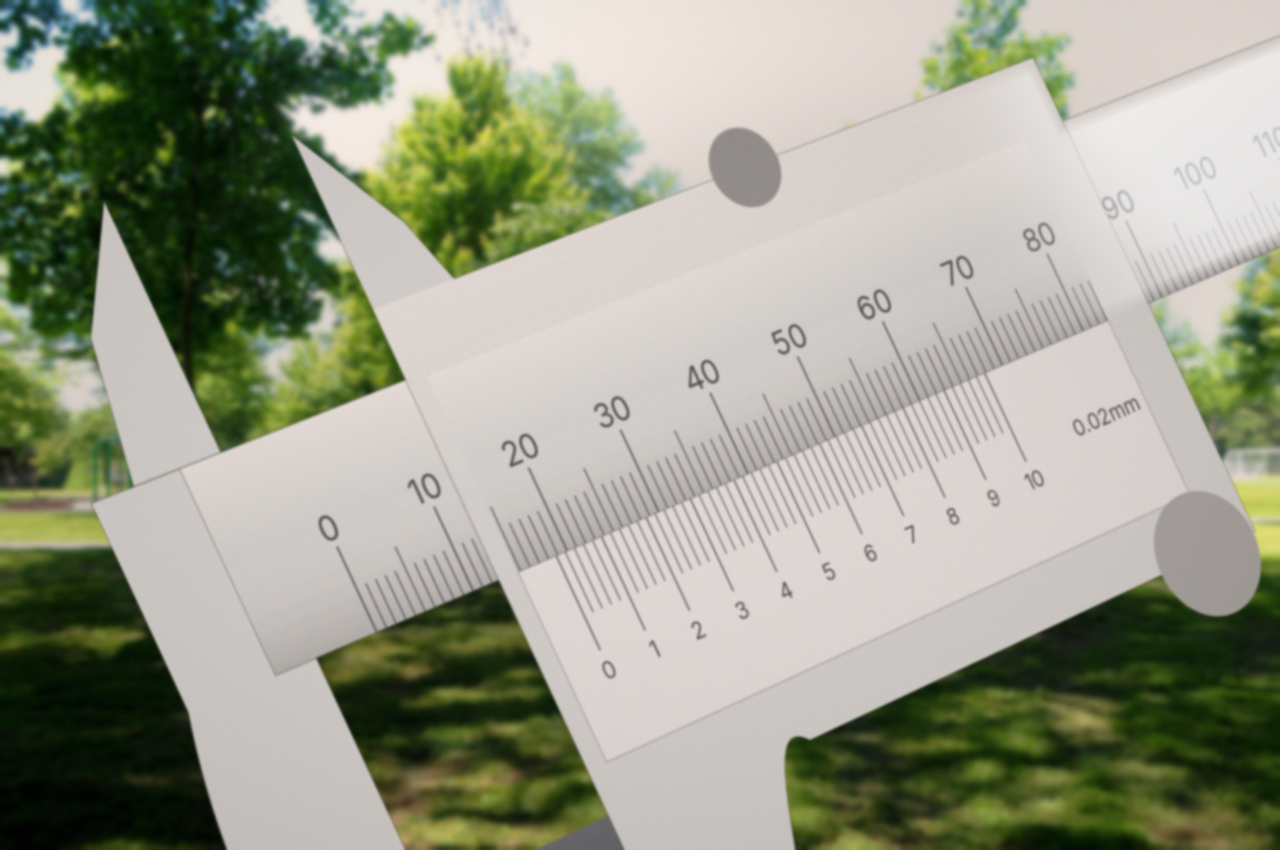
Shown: mm 18.8
